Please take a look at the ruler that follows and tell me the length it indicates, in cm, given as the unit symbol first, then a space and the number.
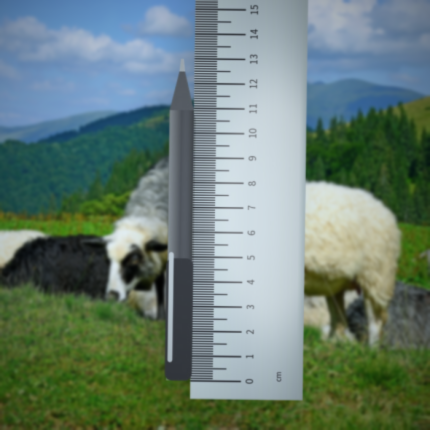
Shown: cm 13
